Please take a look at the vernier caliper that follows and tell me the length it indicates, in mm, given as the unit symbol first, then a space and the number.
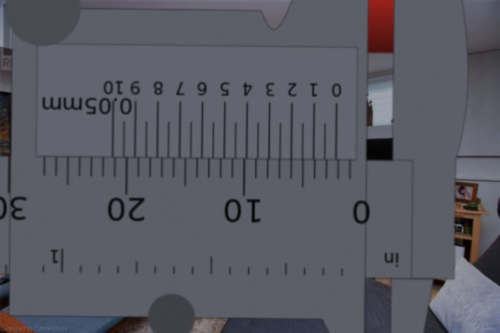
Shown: mm 2.2
